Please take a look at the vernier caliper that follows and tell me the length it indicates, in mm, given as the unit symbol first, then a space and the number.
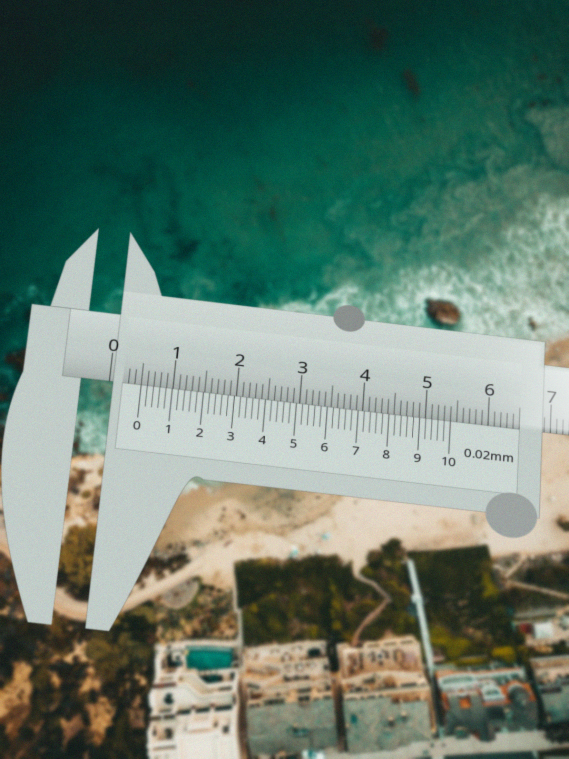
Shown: mm 5.0
